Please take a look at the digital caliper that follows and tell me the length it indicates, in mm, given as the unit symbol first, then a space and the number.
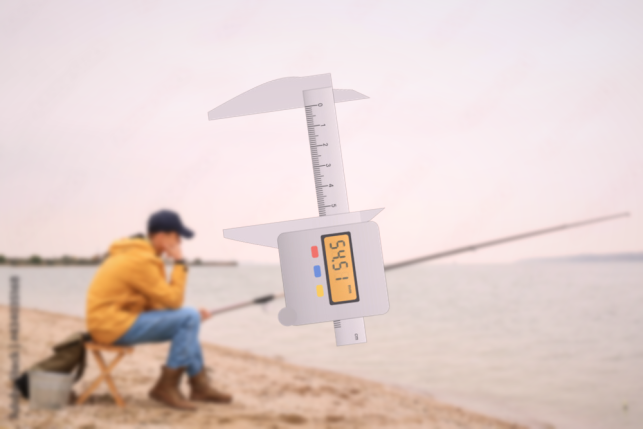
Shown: mm 54.51
